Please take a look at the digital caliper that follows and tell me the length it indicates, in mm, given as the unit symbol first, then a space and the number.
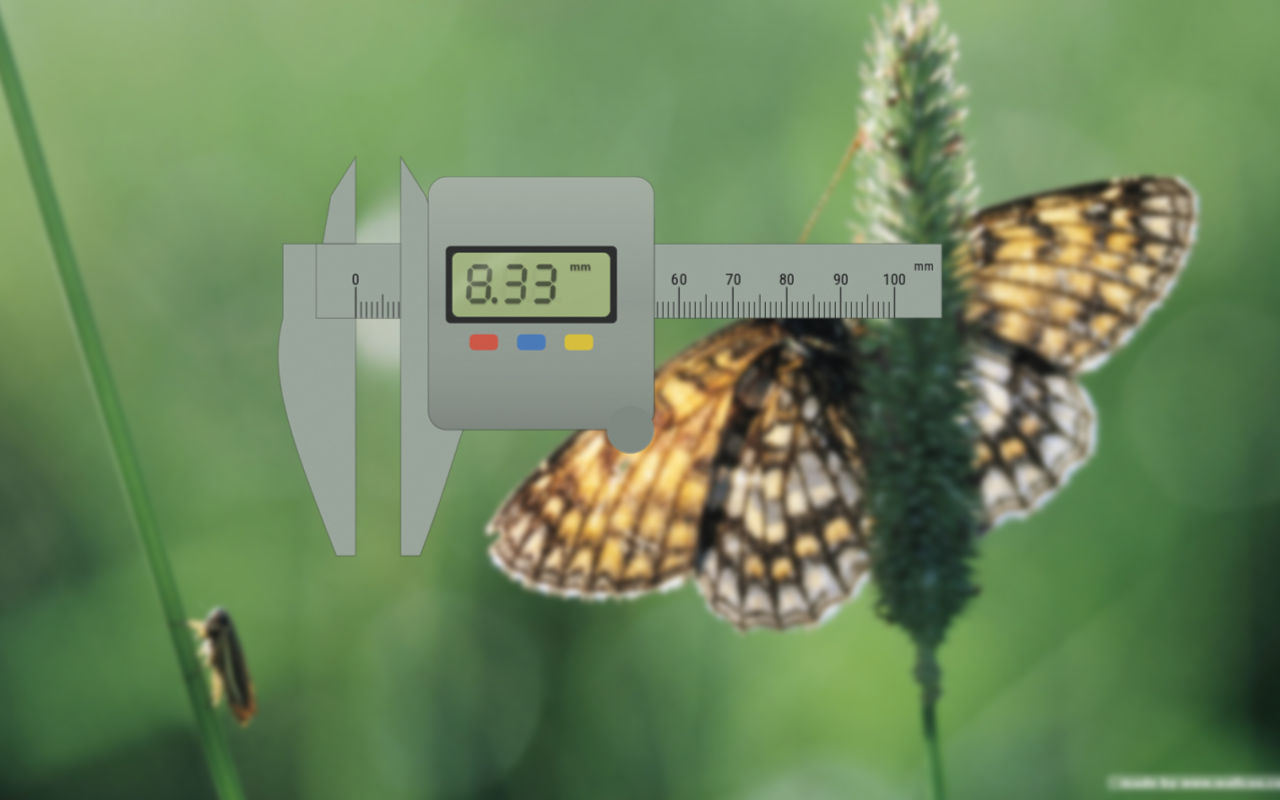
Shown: mm 8.33
